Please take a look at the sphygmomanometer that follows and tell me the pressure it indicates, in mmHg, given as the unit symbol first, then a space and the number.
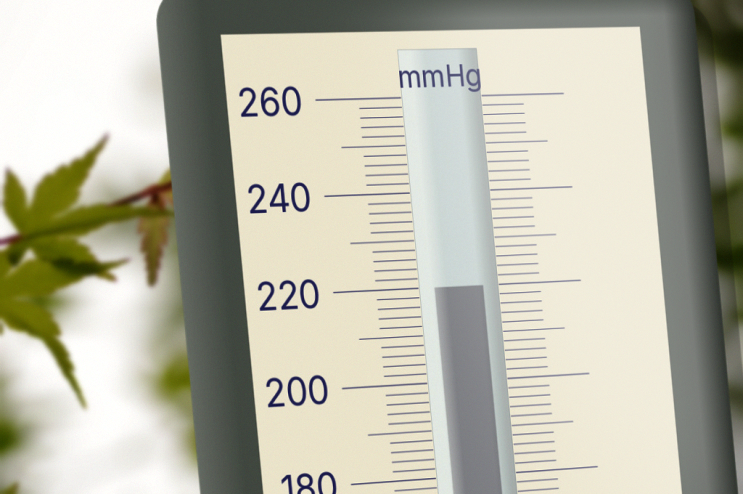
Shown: mmHg 220
